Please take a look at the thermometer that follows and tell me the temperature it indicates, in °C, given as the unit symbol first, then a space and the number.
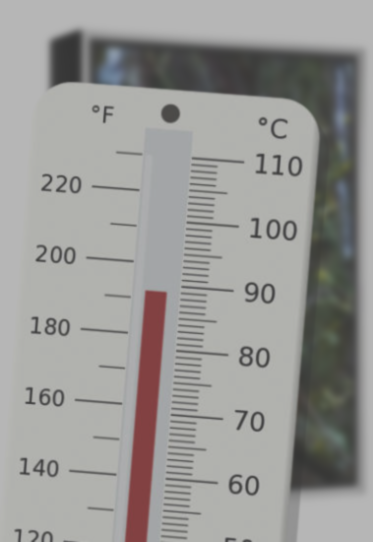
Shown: °C 89
